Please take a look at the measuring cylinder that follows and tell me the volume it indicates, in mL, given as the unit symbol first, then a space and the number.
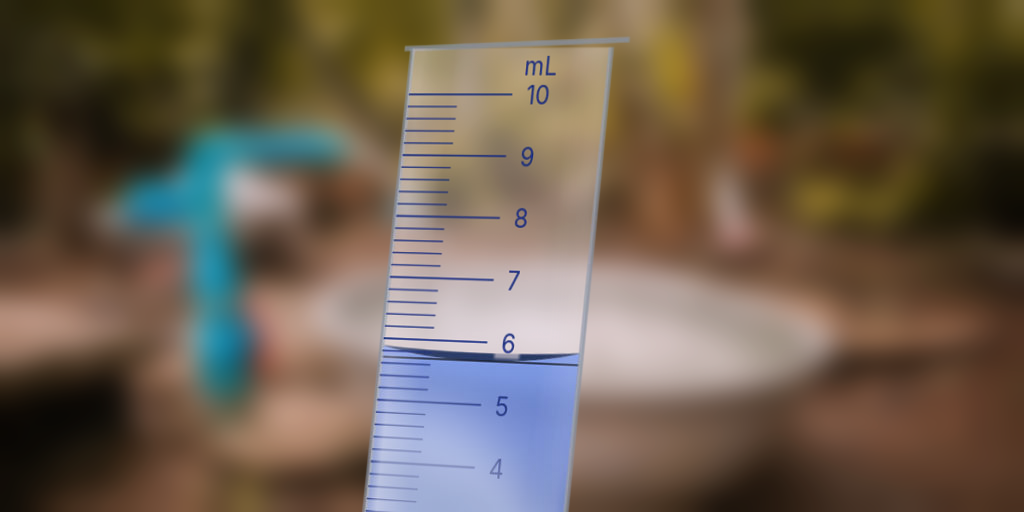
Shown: mL 5.7
